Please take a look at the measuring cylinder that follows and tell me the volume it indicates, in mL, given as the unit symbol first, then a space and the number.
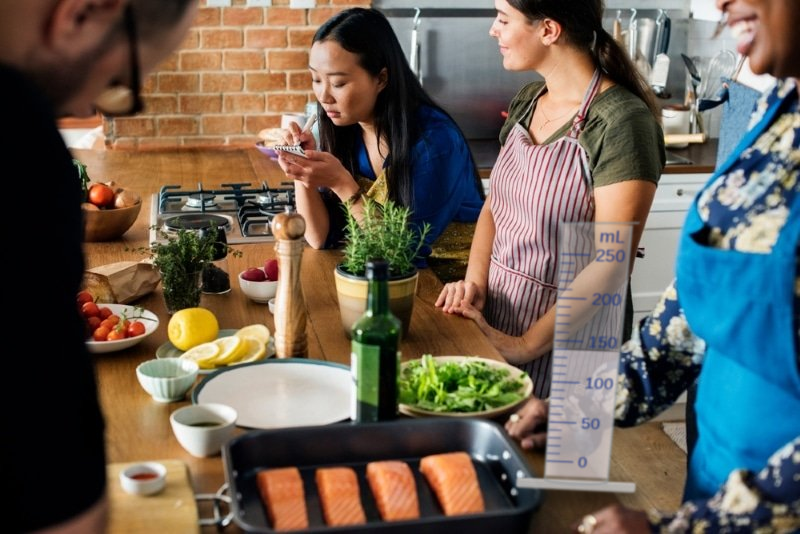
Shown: mL 140
